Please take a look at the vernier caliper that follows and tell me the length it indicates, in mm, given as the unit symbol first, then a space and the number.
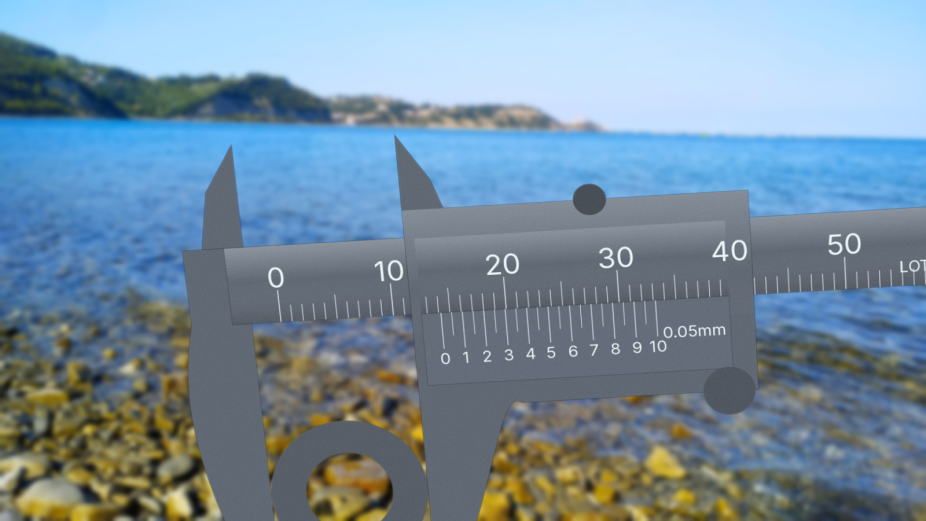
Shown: mm 14.2
